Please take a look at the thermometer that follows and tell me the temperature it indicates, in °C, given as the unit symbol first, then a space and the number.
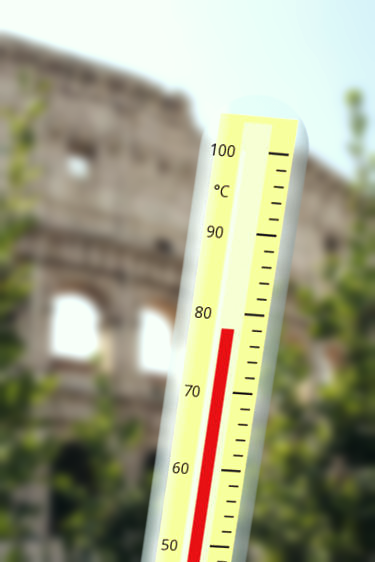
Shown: °C 78
